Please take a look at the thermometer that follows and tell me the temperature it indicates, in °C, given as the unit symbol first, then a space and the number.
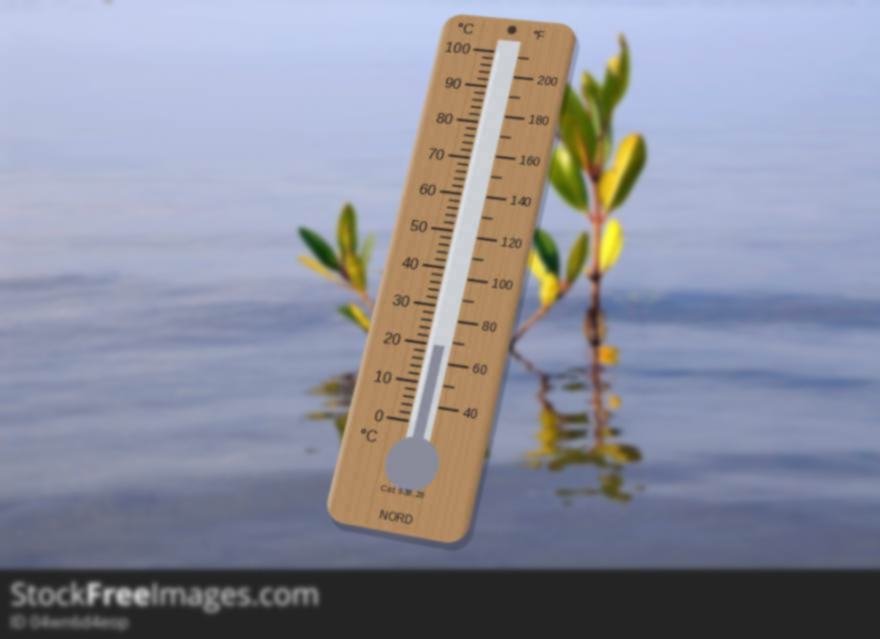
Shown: °C 20
